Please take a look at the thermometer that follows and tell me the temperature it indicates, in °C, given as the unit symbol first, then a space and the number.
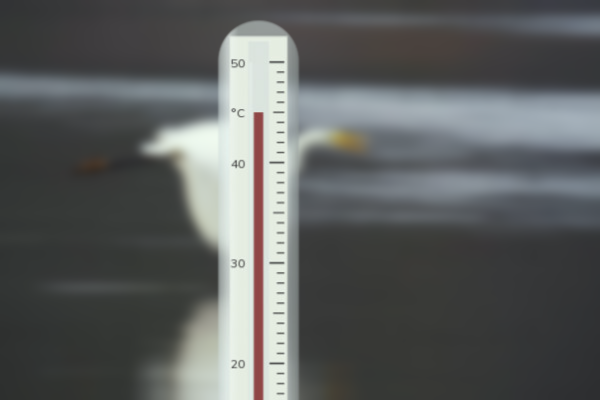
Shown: °C 45
